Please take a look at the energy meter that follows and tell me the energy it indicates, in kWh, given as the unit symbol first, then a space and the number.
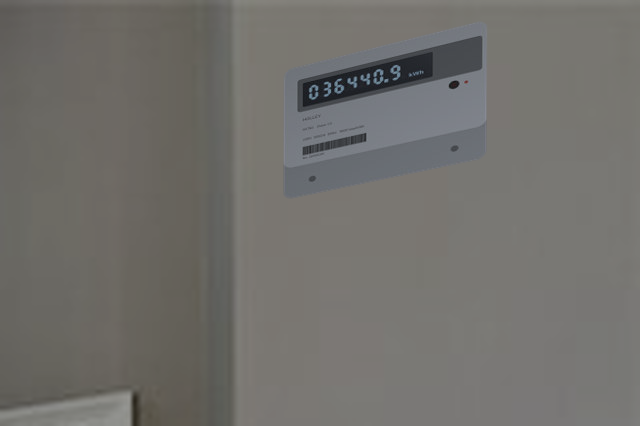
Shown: kWh 36440.9
